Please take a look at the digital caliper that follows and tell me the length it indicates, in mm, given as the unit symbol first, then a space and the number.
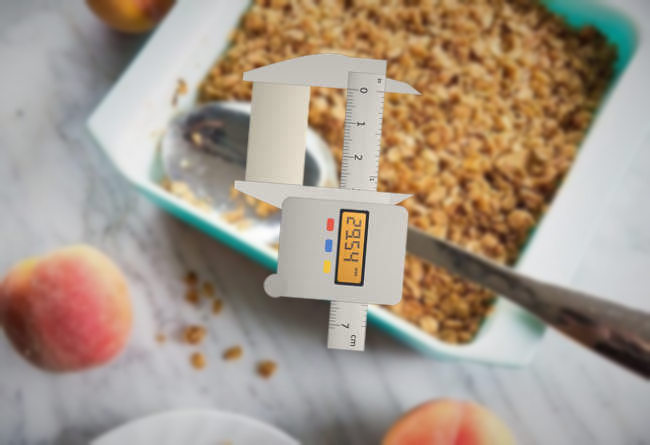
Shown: mm 29.54
